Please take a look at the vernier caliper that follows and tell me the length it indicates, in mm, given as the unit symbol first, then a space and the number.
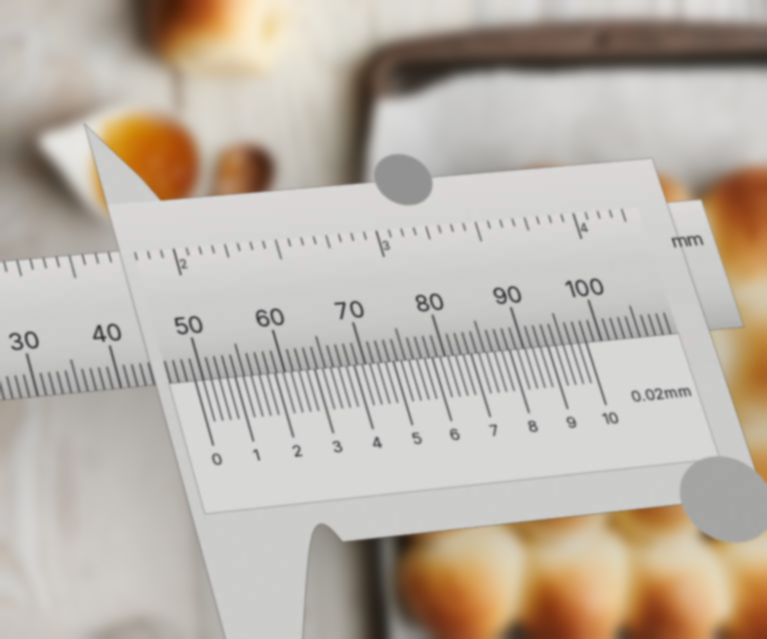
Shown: mm 49.0
